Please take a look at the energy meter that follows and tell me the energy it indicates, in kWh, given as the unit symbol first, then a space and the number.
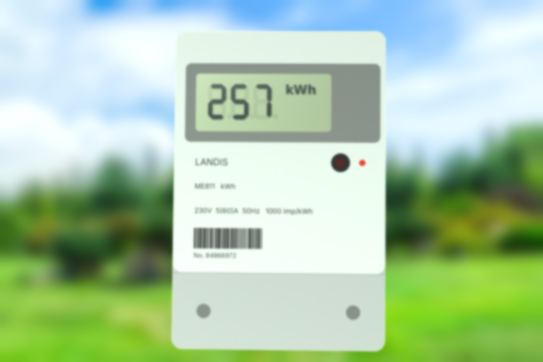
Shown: kWh 257
